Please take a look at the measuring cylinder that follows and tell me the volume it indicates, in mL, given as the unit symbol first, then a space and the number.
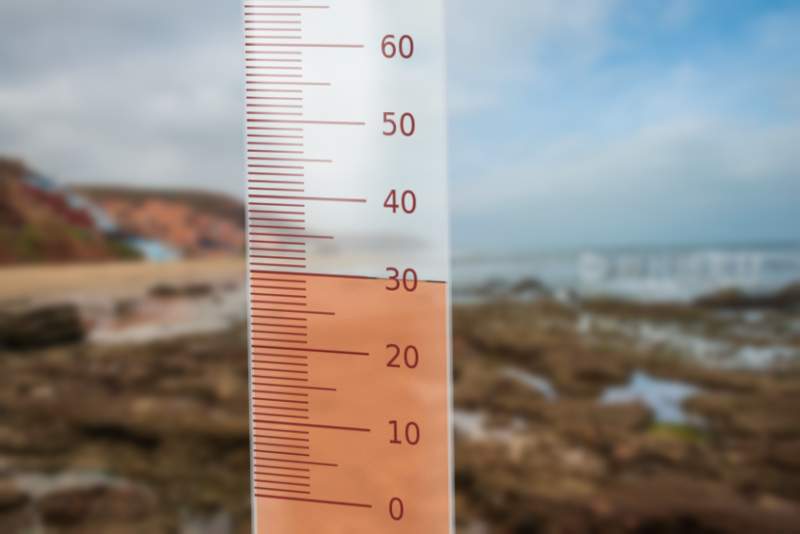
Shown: mL 30
